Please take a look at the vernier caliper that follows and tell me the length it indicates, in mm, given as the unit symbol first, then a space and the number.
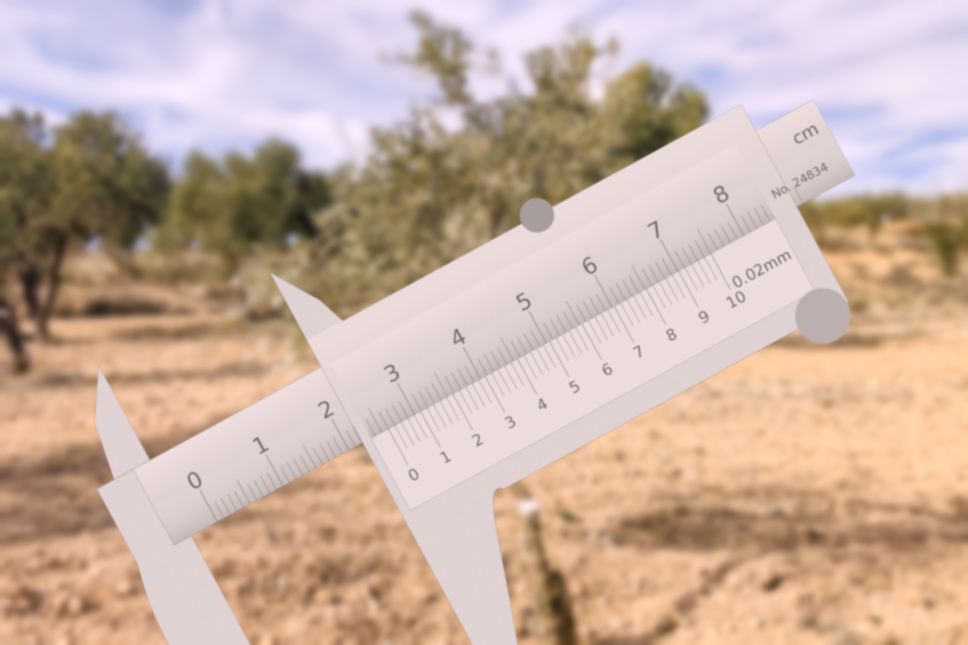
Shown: mm 26.0
